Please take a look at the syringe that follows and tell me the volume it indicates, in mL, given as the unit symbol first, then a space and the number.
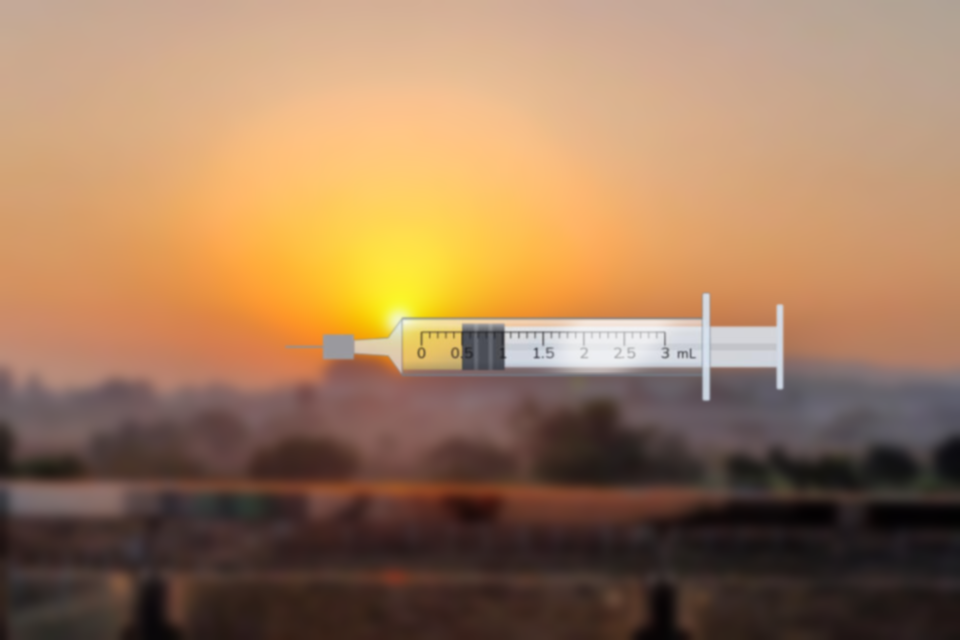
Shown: mL 0.5
